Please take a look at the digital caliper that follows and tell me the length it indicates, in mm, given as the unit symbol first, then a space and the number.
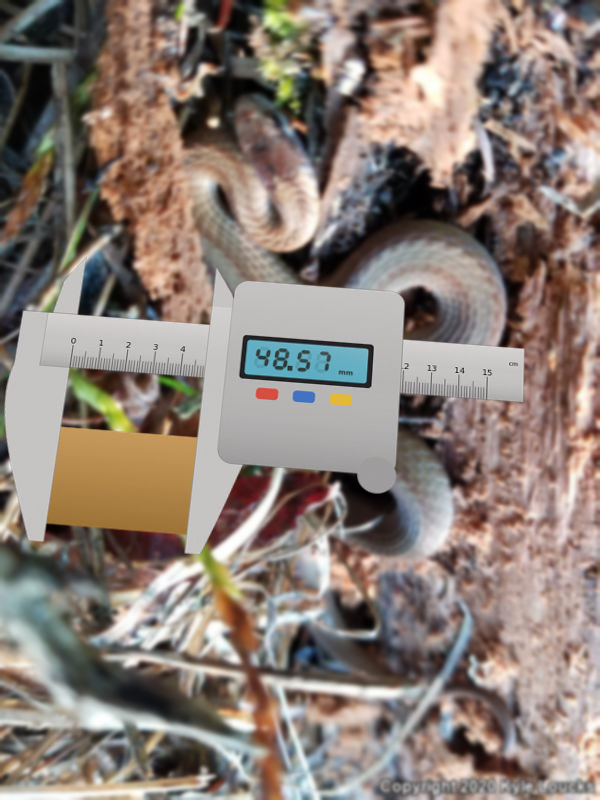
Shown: mm 48.57
